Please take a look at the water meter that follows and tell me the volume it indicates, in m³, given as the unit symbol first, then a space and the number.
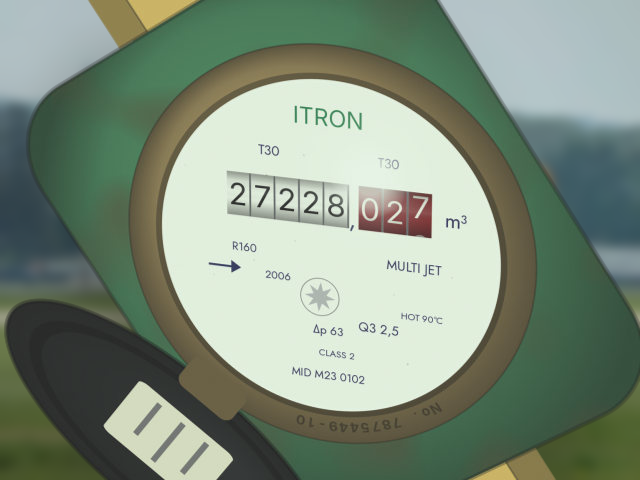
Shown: m³ 27228.027
